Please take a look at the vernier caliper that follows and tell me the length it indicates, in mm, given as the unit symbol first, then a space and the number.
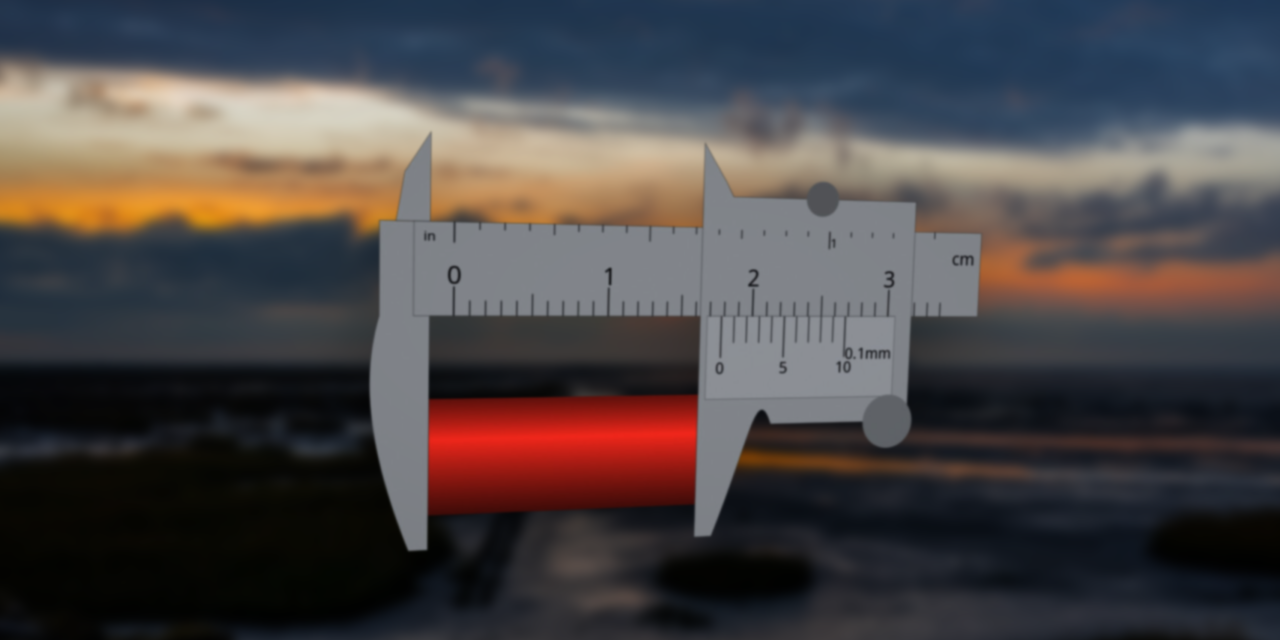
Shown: mm 17.8
